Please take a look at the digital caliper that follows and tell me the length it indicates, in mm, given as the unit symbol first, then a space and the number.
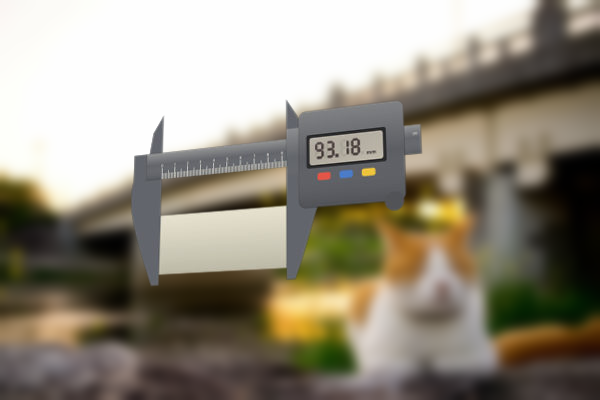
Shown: mm 93.18
